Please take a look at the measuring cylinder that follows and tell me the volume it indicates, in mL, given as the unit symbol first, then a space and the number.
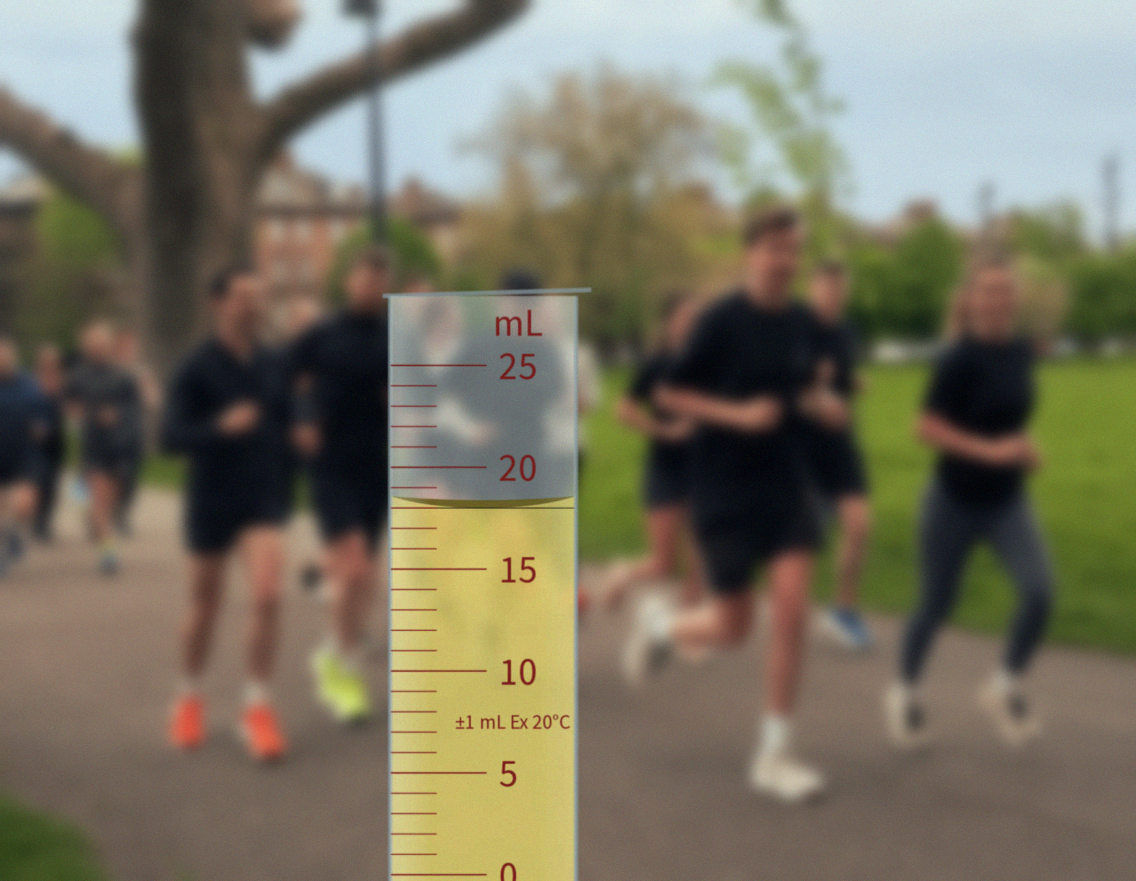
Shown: mL 18
